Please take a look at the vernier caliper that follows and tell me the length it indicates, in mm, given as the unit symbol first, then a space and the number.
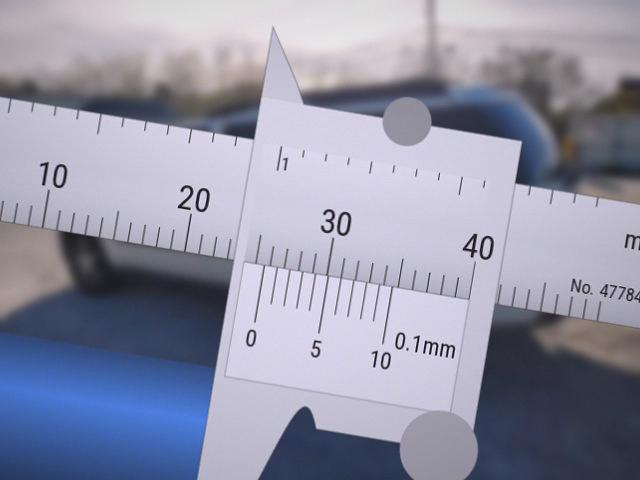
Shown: mm 25.6
